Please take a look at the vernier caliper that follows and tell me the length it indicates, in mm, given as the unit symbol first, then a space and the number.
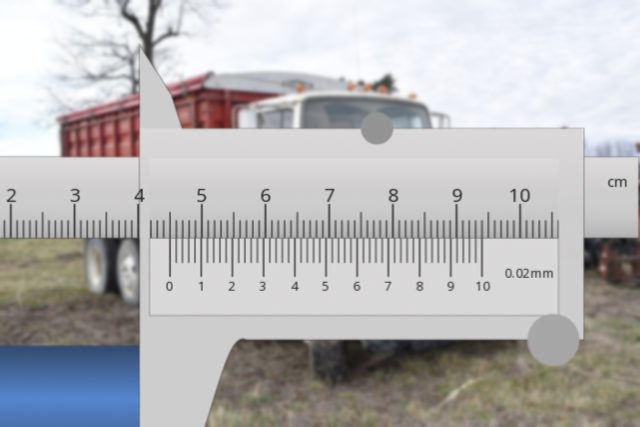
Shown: mm 45.0
